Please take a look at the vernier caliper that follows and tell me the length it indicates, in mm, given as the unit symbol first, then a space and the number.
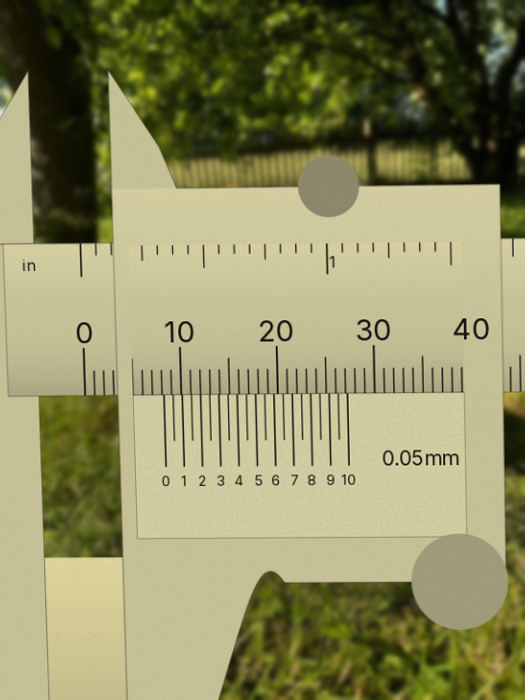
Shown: mm 8.2
